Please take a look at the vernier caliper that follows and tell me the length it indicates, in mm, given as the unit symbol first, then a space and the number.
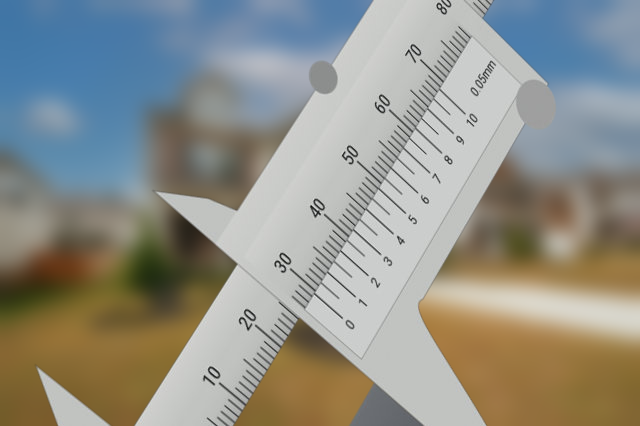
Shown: mm 29.6
